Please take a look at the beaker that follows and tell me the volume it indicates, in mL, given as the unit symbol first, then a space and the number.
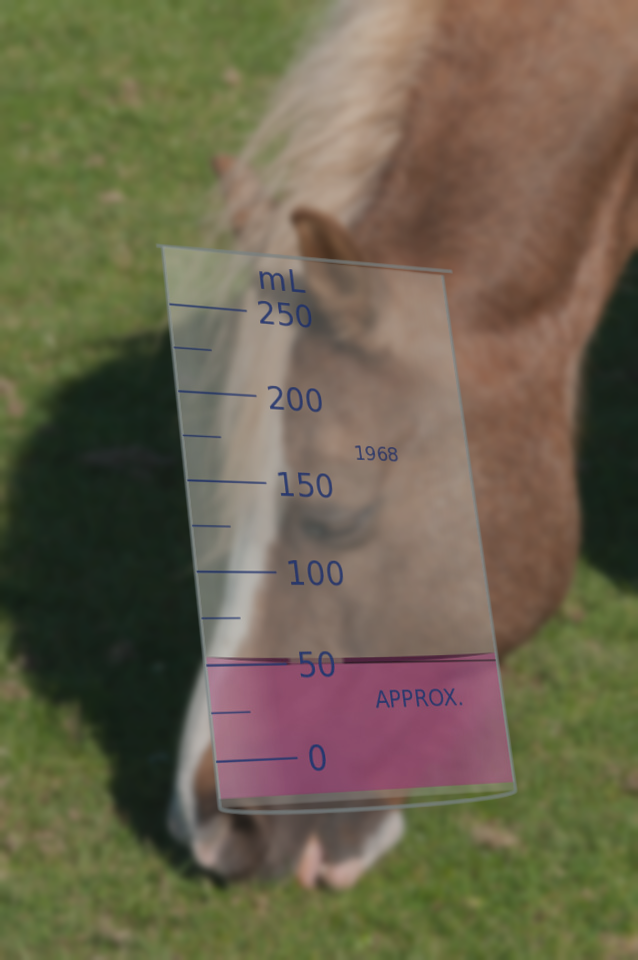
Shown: mL 50
